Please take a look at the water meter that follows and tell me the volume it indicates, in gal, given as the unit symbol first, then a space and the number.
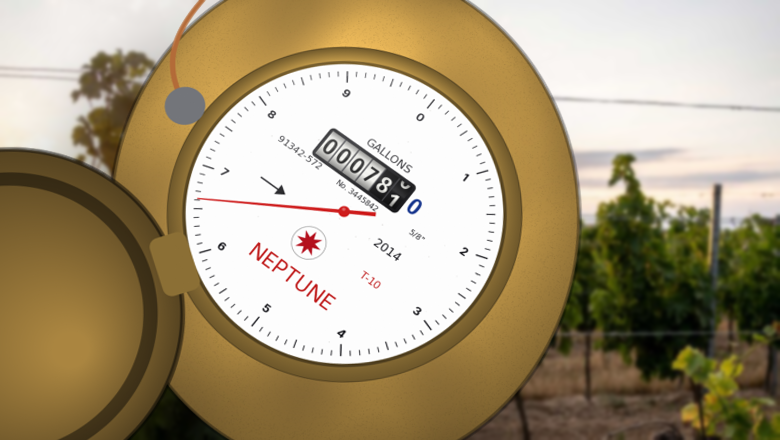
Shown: gal 7806.6
